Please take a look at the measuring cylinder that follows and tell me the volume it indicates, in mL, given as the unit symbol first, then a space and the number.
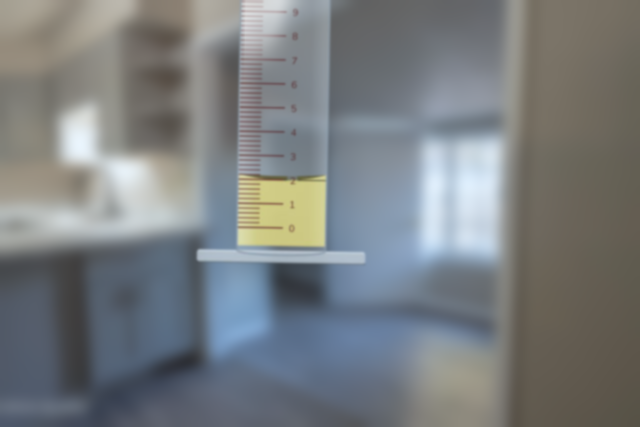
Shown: mL 2
